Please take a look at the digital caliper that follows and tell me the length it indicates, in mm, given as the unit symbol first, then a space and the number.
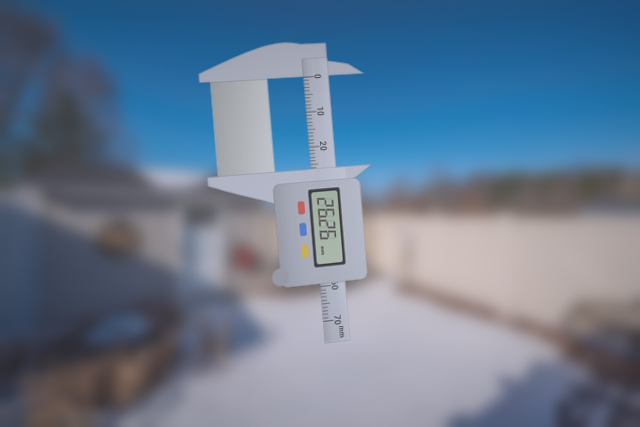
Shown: mm 26.26
